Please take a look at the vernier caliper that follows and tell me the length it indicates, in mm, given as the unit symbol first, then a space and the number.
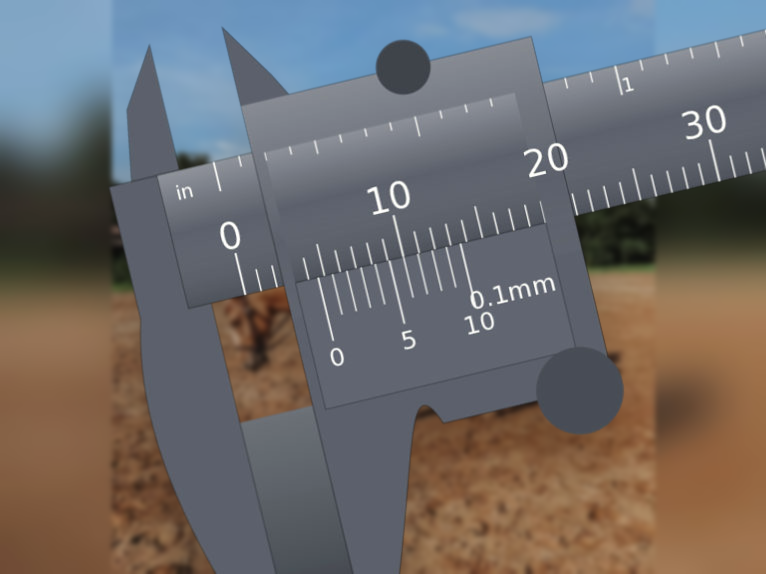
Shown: mm 4.6
